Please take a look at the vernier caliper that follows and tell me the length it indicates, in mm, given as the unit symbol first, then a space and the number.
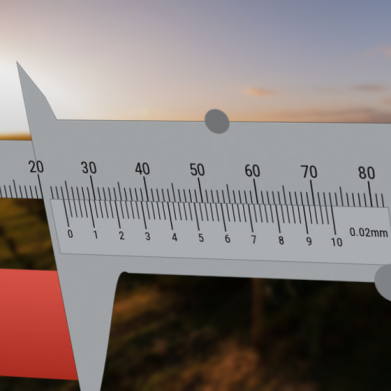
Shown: mm 24.0
